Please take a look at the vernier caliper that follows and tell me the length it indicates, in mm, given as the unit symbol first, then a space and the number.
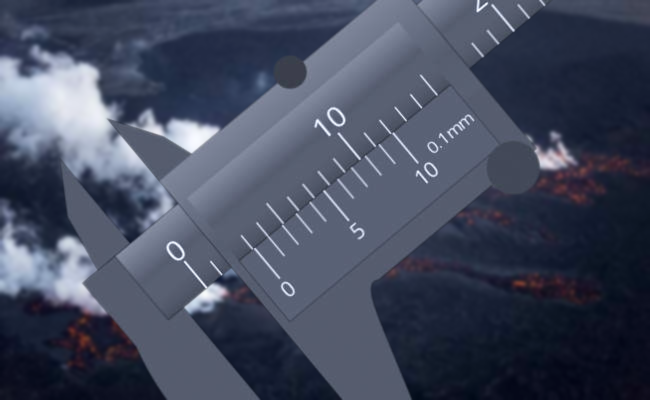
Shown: mm 3.1
